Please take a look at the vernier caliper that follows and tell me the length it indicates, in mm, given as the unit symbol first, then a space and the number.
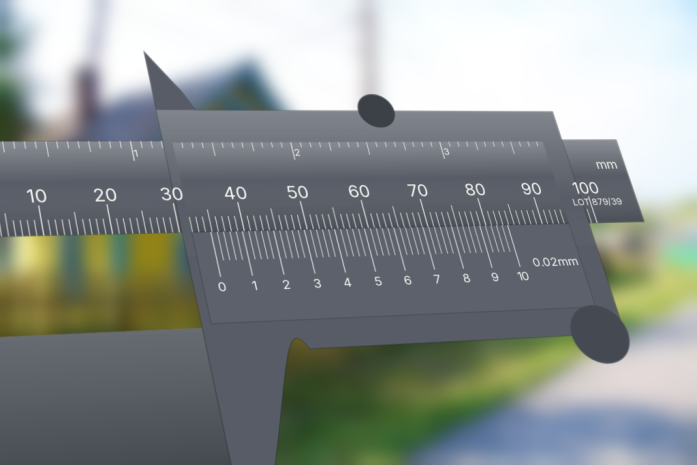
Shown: mm 34.8
